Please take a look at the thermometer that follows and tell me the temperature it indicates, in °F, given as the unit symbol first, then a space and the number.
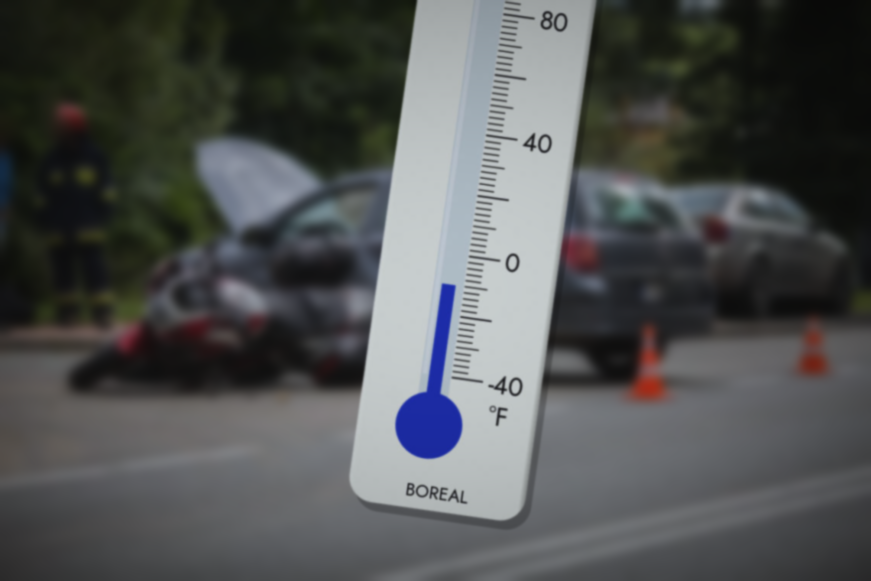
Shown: °F -10
